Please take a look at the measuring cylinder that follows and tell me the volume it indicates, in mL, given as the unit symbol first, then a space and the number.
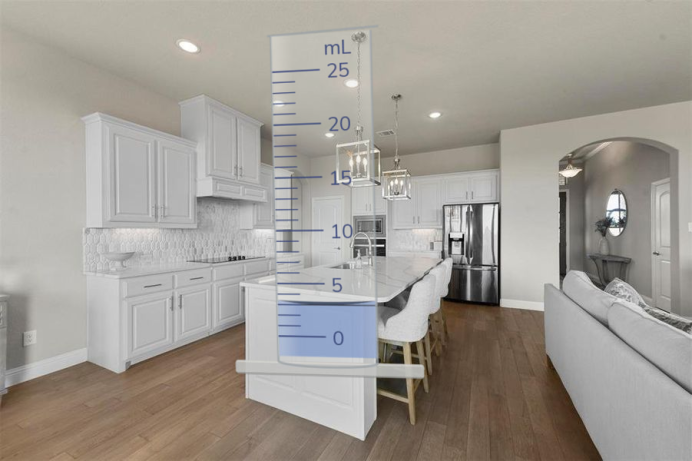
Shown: mL 3
